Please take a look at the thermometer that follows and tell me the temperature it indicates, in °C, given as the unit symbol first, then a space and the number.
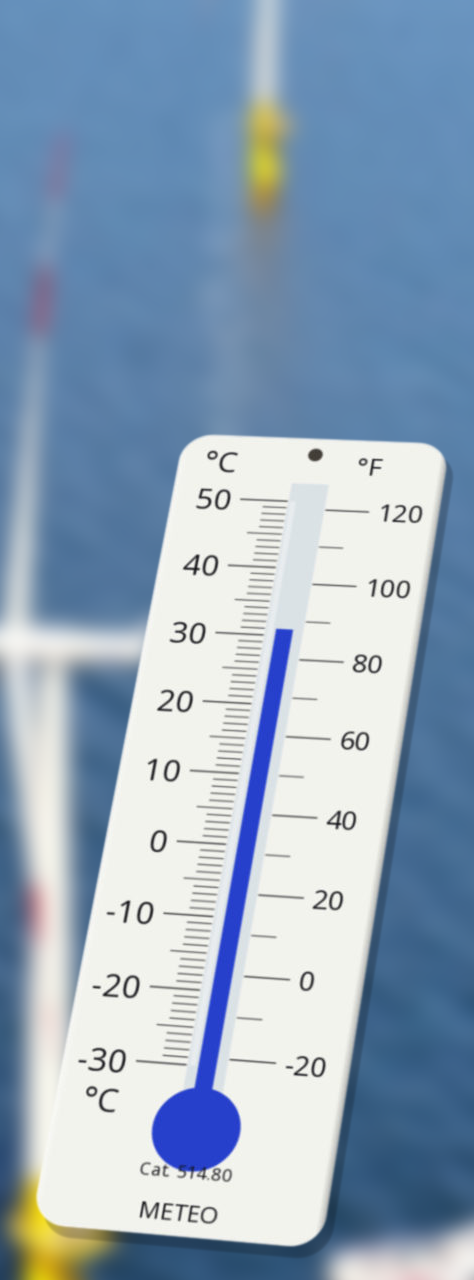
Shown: °C 31
